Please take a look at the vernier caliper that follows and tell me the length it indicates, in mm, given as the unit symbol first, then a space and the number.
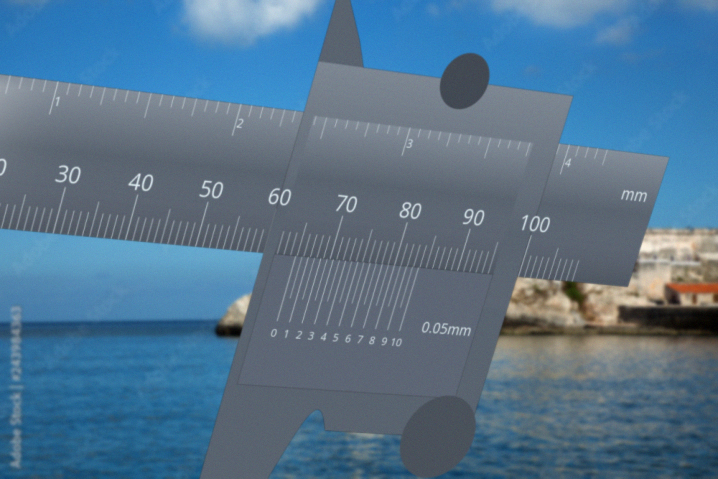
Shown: mm 64.8
